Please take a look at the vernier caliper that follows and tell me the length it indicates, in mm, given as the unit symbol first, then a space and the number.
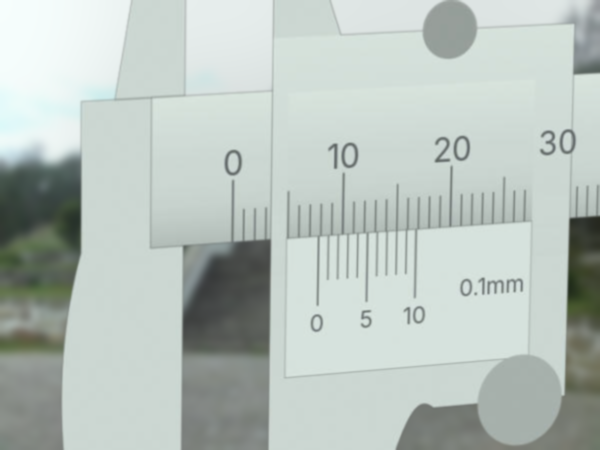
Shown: mm 7.8
